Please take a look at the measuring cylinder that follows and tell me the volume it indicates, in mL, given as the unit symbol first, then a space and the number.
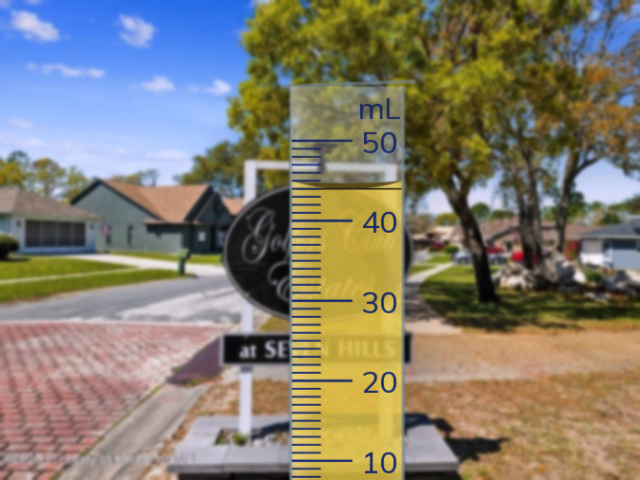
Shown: mL 44
